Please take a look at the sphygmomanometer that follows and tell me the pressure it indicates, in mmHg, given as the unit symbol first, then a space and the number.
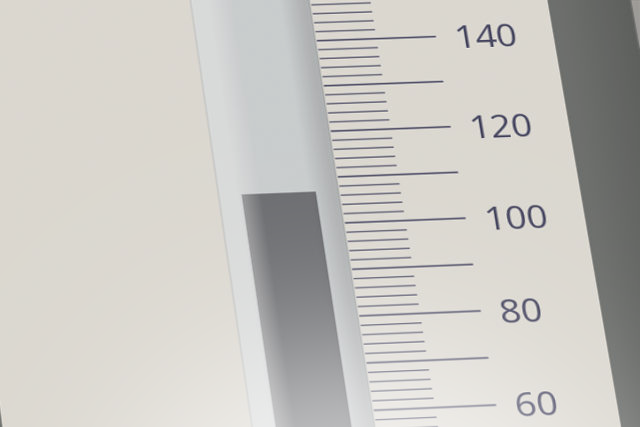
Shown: mmHg 107
